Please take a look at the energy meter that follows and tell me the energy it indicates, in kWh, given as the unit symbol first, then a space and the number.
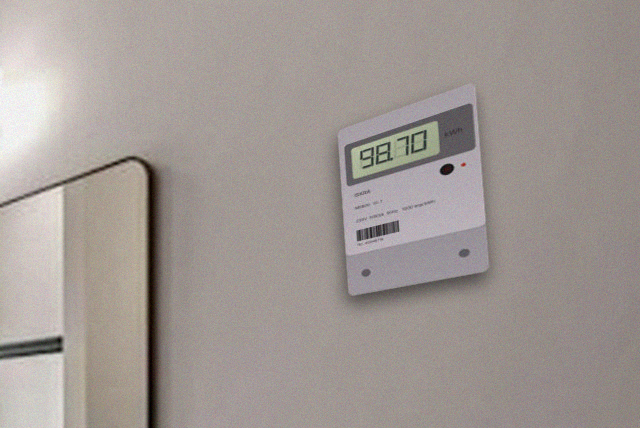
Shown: kWh 98.70
